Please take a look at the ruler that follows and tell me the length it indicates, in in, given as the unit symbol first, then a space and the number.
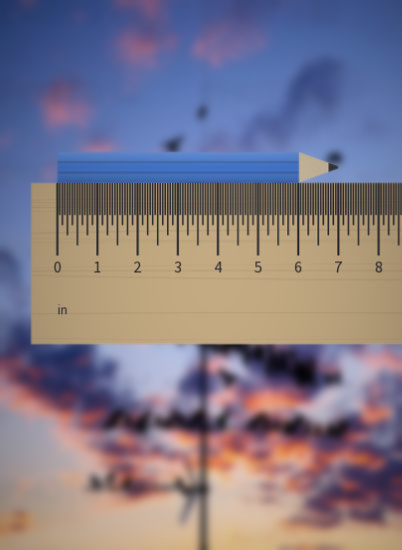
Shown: in 7
